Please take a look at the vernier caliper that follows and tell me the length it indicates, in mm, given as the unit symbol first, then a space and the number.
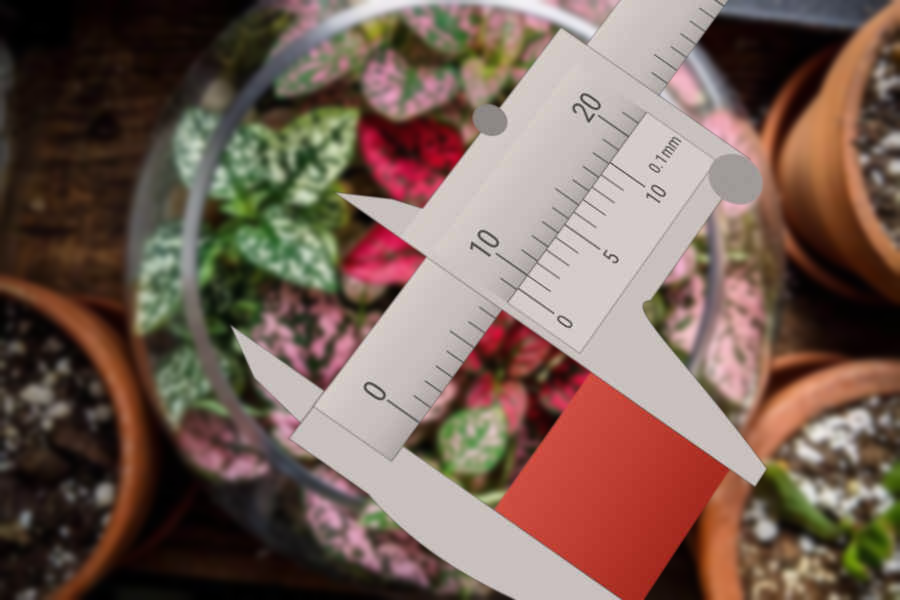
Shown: mm 9.1
